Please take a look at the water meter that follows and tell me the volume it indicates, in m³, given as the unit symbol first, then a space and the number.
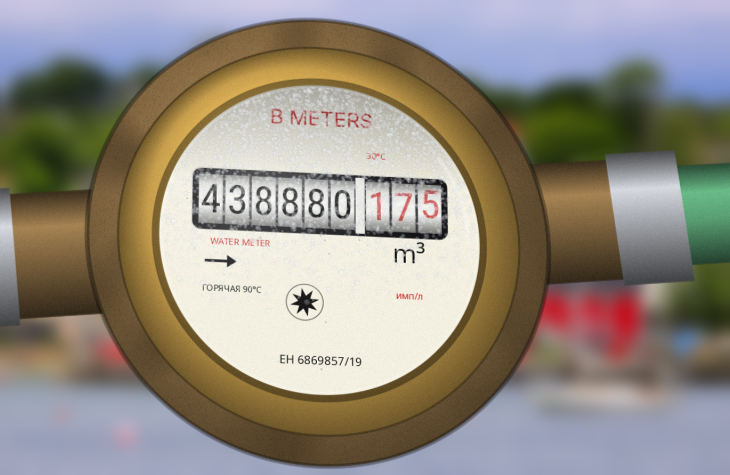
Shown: m³ 438880.175
